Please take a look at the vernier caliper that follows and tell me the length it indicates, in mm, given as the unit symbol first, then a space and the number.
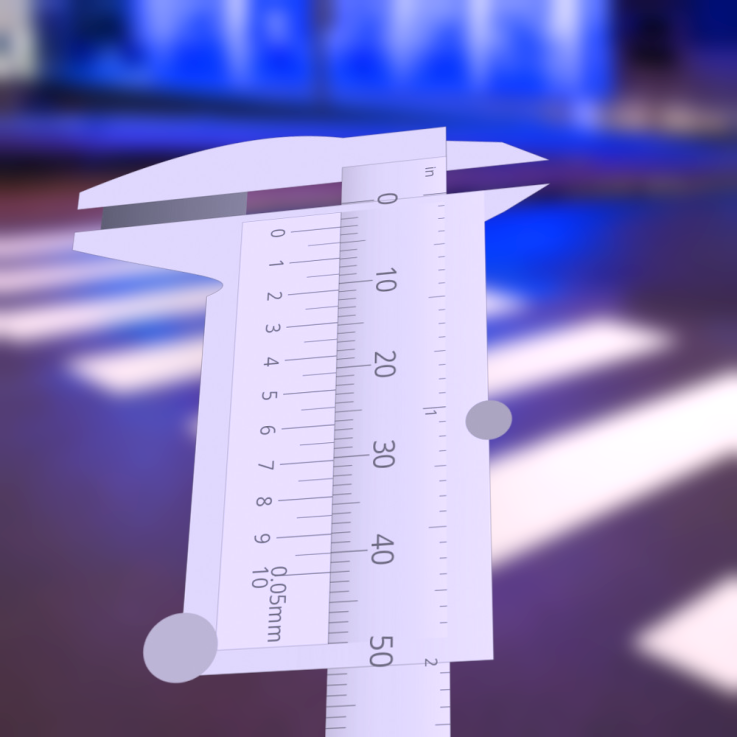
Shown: mm 3.0
